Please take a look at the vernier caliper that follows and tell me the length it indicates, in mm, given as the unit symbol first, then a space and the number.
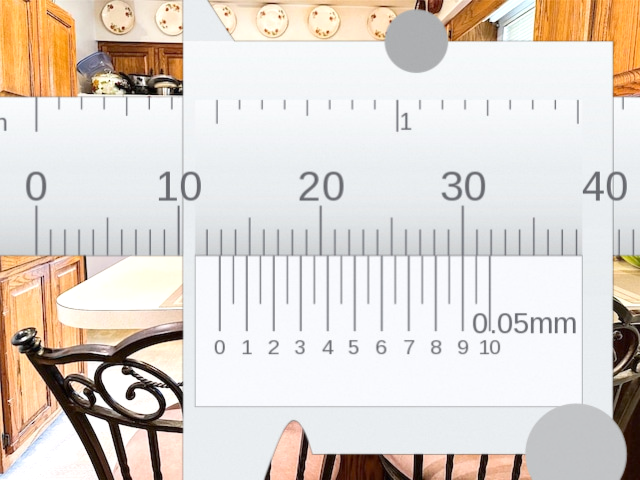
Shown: mm 12.9
